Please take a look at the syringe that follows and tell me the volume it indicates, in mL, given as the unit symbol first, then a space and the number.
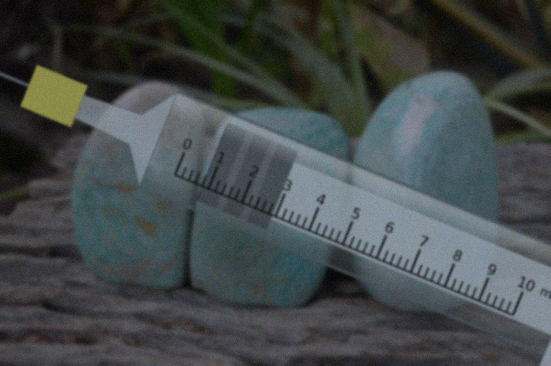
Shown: mL 0.8
